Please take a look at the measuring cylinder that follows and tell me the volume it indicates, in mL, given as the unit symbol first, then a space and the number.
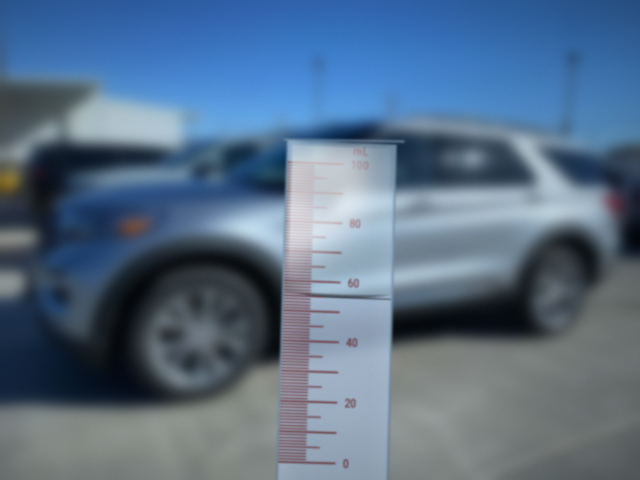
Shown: mL 55
